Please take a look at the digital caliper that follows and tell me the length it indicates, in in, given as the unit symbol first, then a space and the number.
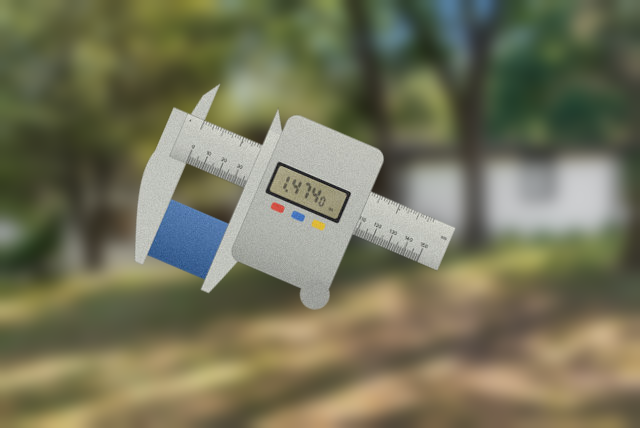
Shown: in 1.4740
